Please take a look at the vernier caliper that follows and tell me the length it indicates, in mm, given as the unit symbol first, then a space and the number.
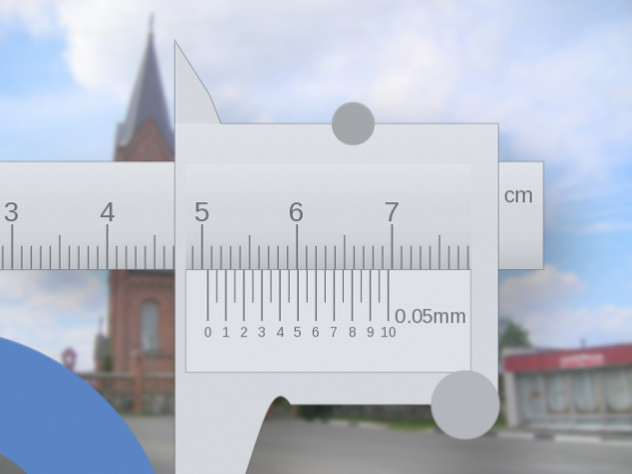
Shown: mm 50.6
